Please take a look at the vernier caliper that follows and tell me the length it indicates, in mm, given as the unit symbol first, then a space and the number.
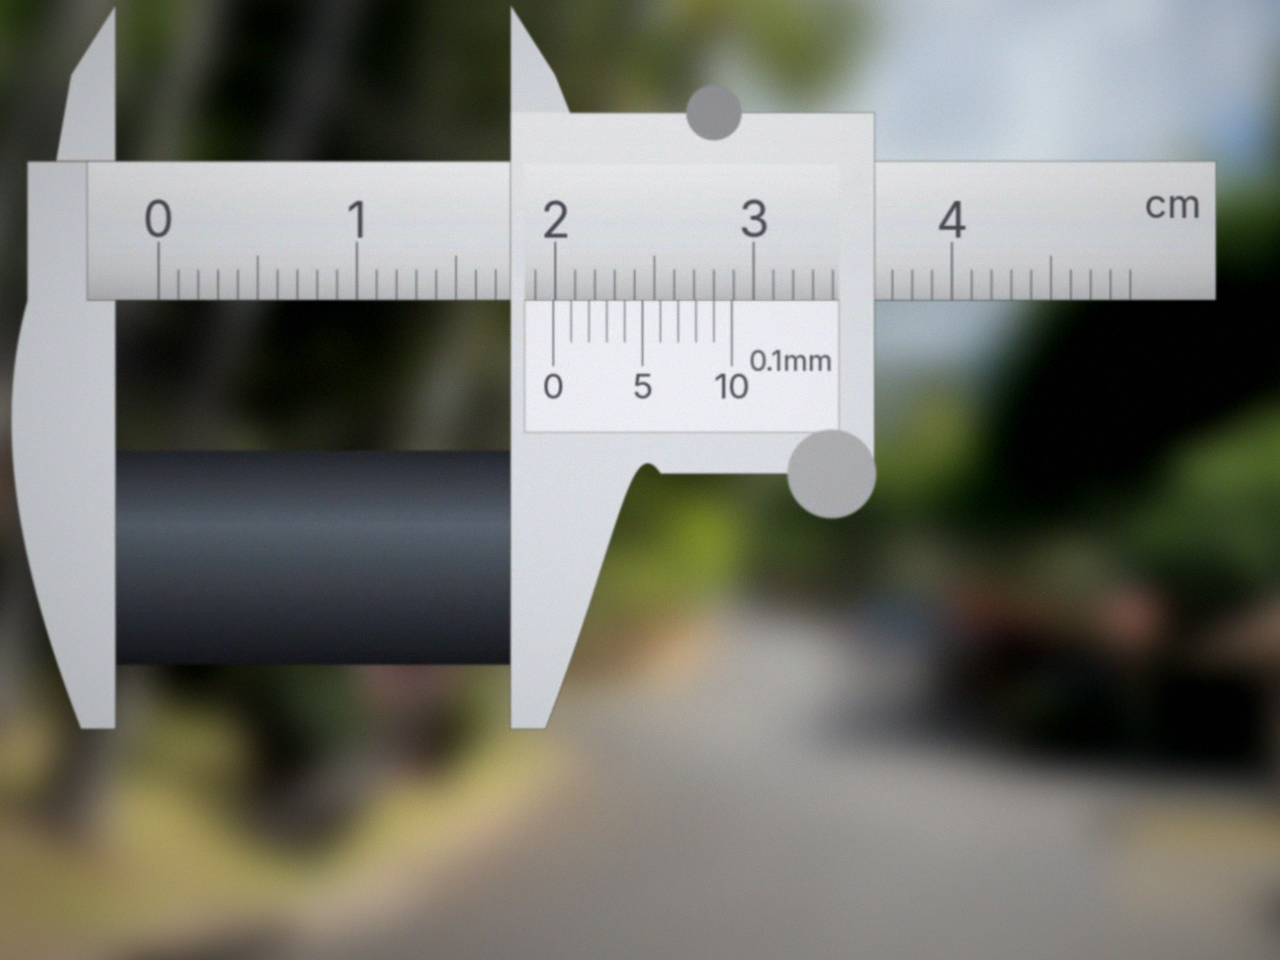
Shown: mm 19.9
